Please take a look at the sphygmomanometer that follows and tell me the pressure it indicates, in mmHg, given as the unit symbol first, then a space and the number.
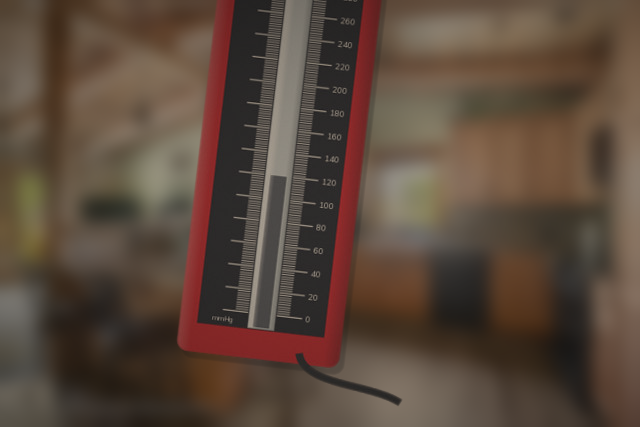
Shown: mmHg 120
